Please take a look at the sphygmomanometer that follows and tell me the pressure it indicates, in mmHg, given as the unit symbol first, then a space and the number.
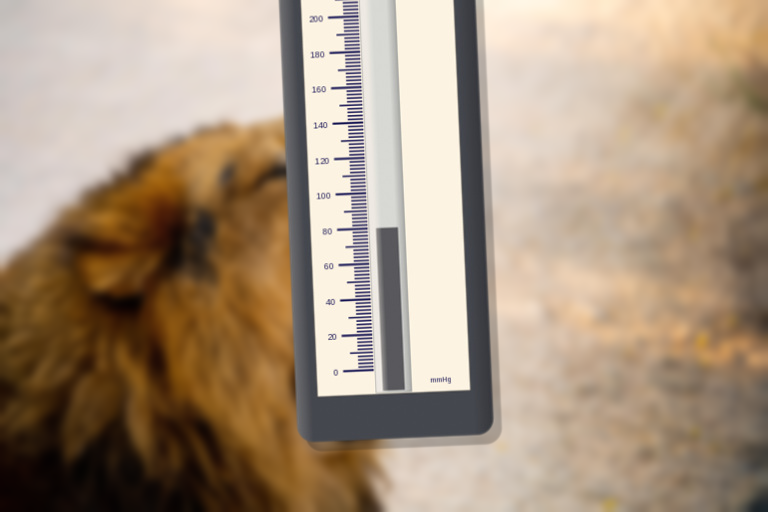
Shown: mmHg 80
